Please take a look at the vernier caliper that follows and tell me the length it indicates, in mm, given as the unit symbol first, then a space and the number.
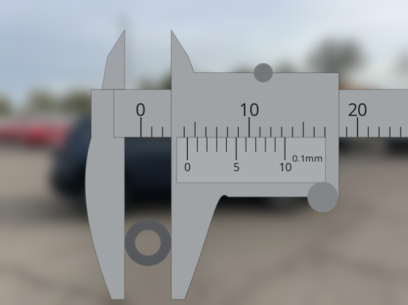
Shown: mm 4.3
